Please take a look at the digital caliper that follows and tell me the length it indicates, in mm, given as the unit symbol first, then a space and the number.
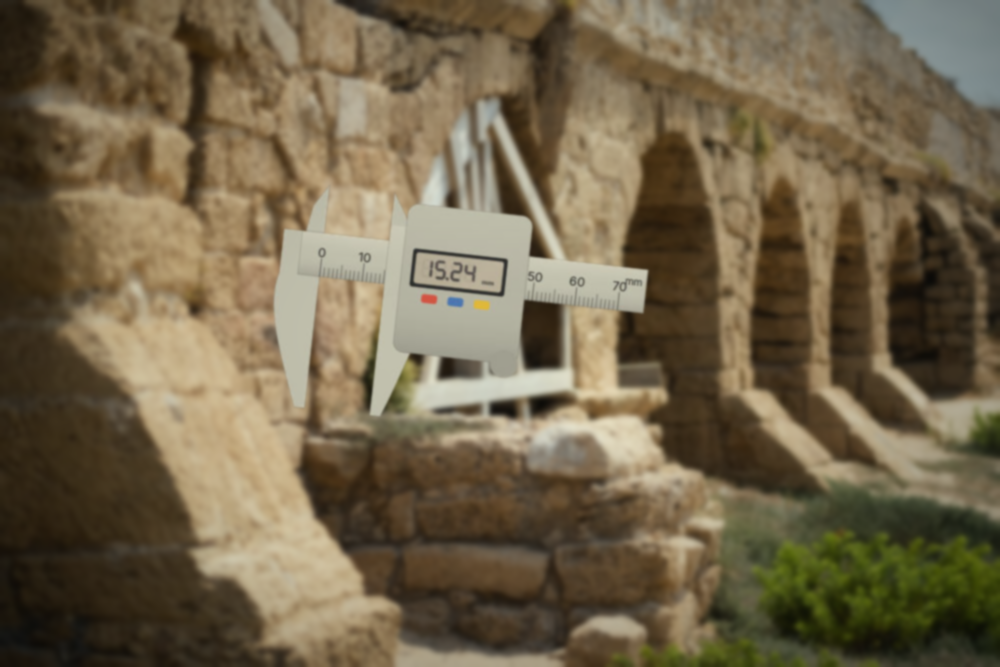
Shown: mm 15.24
